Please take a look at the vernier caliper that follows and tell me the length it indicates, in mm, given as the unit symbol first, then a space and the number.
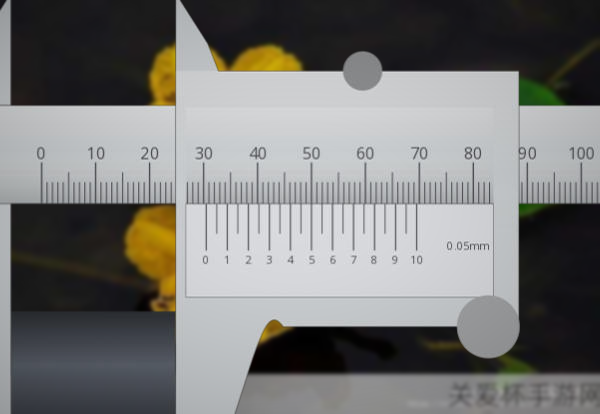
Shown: mm 30.5
